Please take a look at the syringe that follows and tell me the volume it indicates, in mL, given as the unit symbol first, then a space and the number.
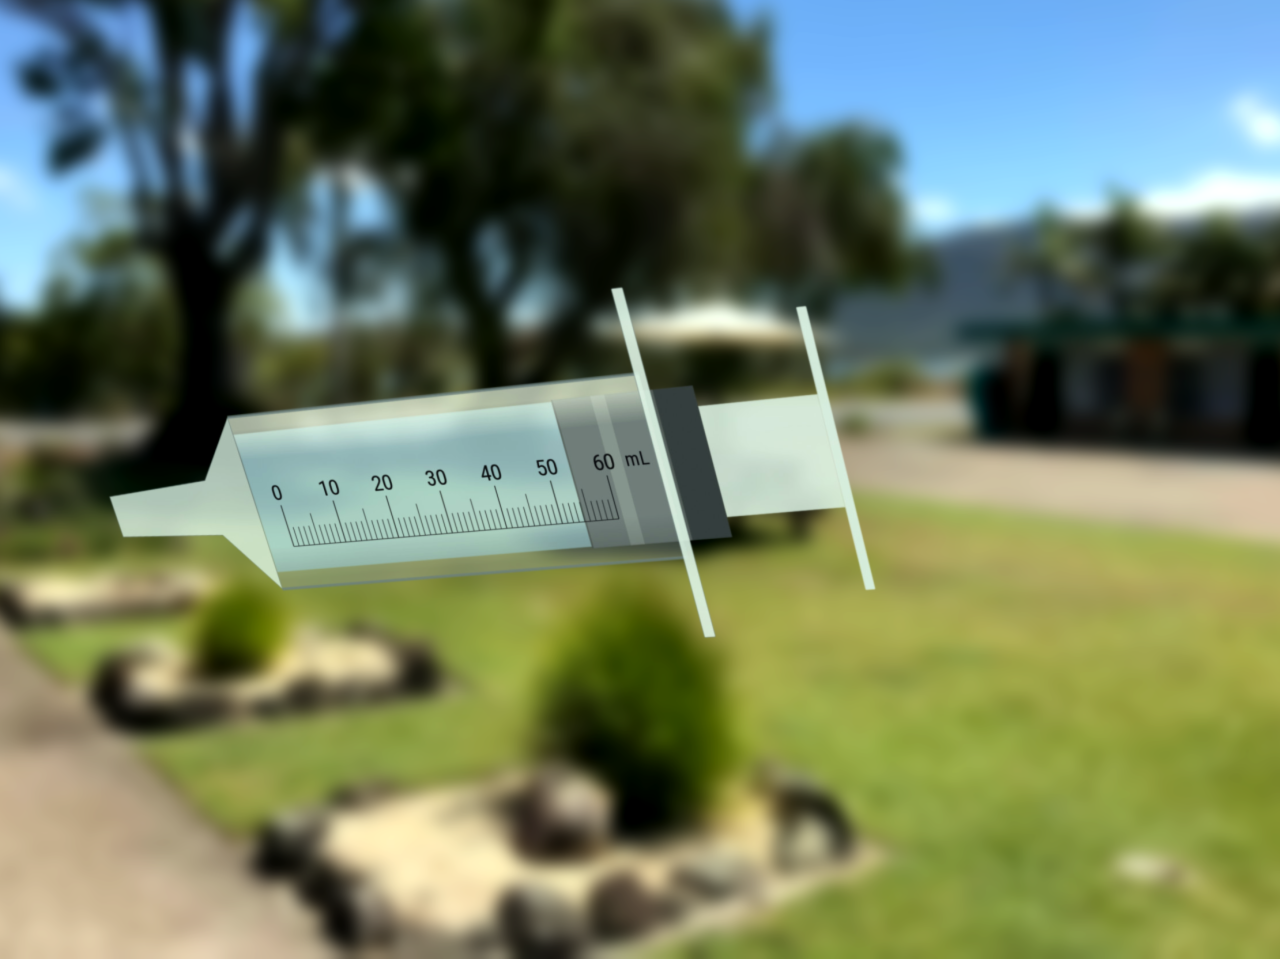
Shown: mL 54
